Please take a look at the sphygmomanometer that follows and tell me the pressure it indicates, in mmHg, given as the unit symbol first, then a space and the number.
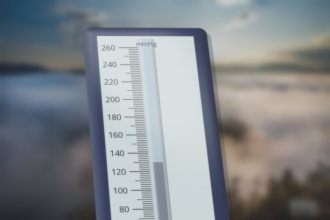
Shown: mmHg 130
